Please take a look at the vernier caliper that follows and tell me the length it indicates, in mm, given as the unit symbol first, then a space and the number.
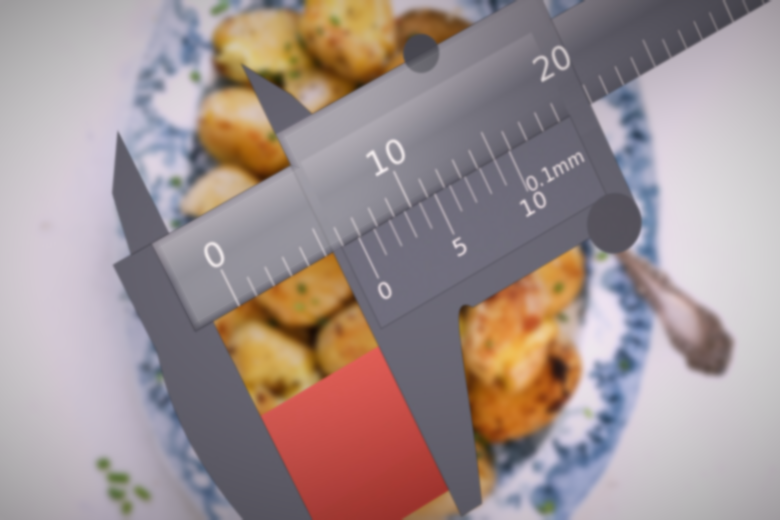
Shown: mm 6.9
